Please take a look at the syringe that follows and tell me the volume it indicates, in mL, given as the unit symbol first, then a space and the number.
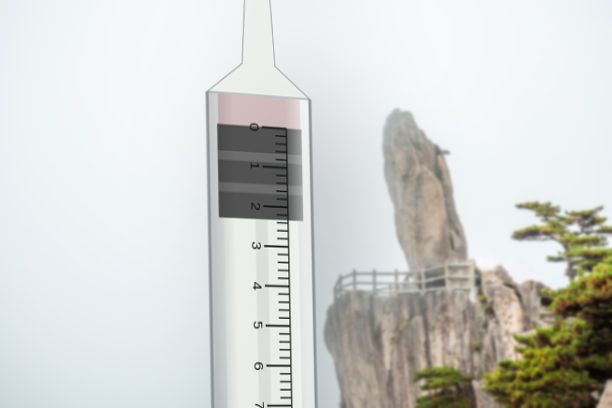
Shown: mL 0
